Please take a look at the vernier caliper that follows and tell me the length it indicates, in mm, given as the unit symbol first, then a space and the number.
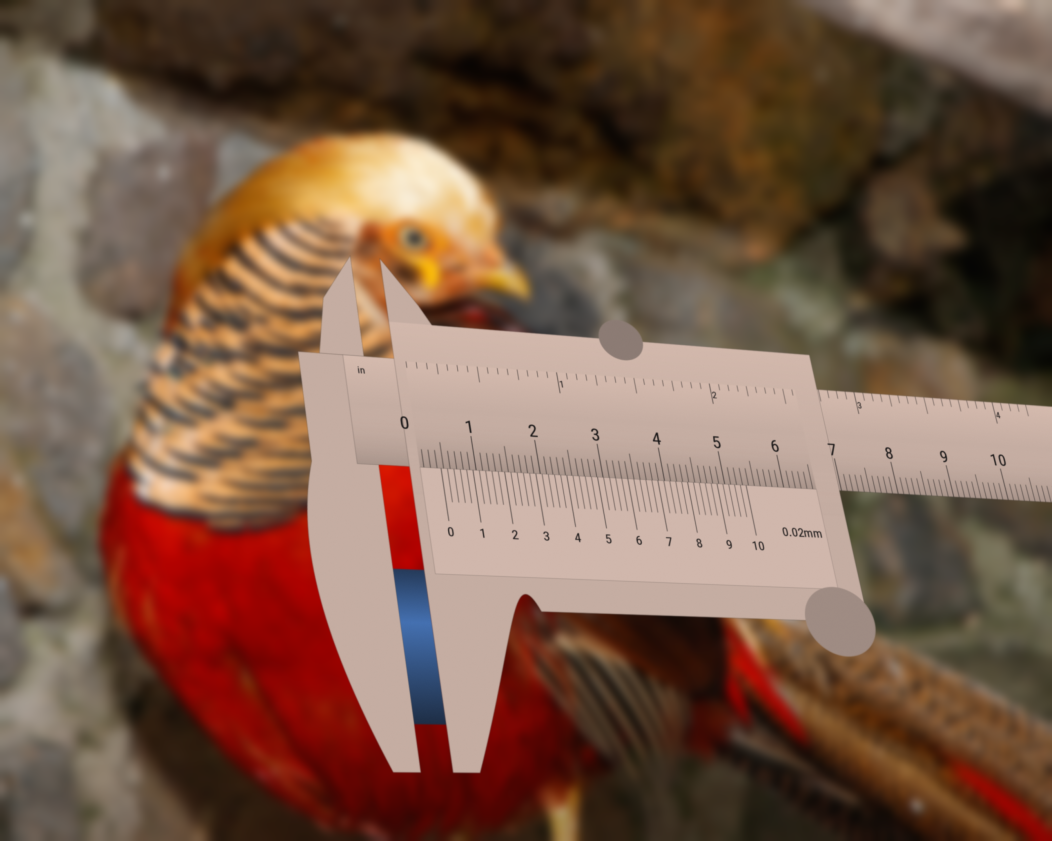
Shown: mm 4.6
